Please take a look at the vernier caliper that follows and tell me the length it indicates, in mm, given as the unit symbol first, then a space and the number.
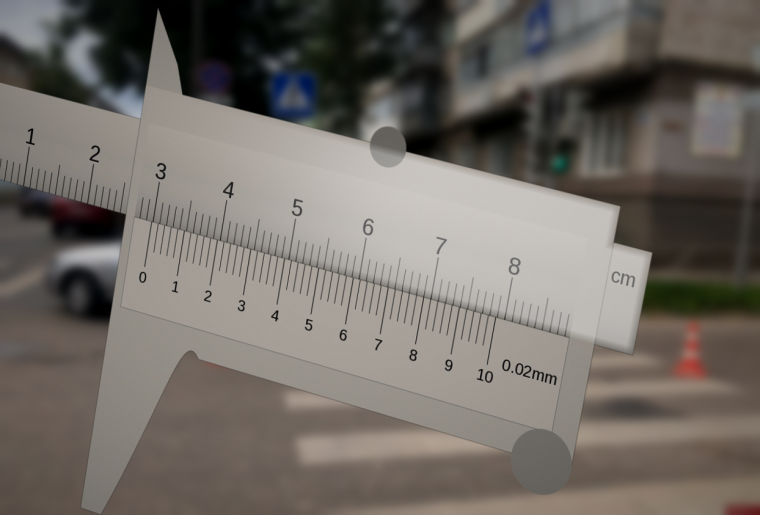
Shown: mm 29.8
